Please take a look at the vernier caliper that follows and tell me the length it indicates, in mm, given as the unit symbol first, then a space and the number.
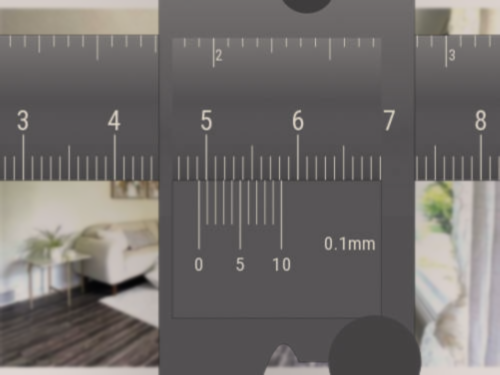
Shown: mm 49.2
